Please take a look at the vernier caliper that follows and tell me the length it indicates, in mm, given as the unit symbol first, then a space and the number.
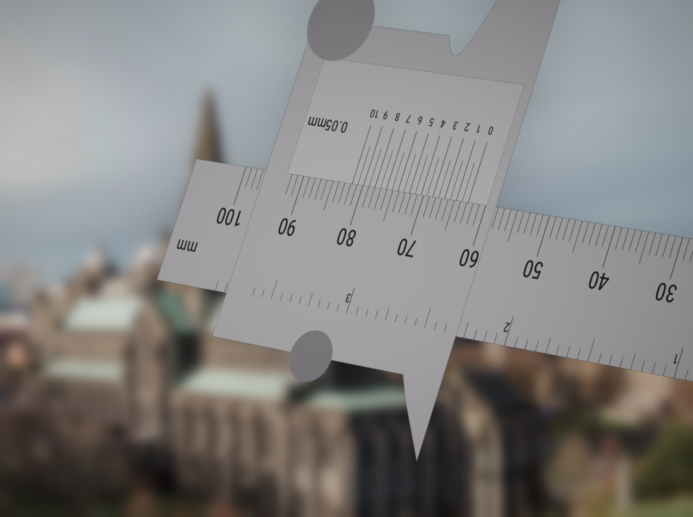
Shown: mm 62.8
